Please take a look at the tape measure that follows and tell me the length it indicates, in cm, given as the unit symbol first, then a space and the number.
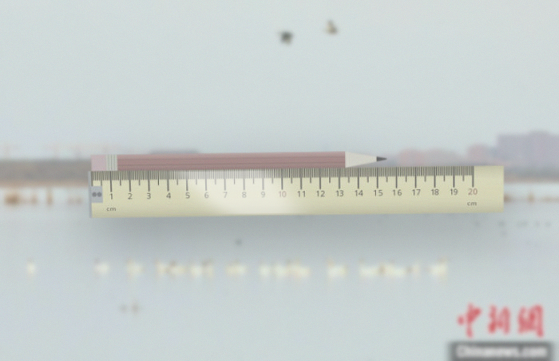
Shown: cm 15.5
